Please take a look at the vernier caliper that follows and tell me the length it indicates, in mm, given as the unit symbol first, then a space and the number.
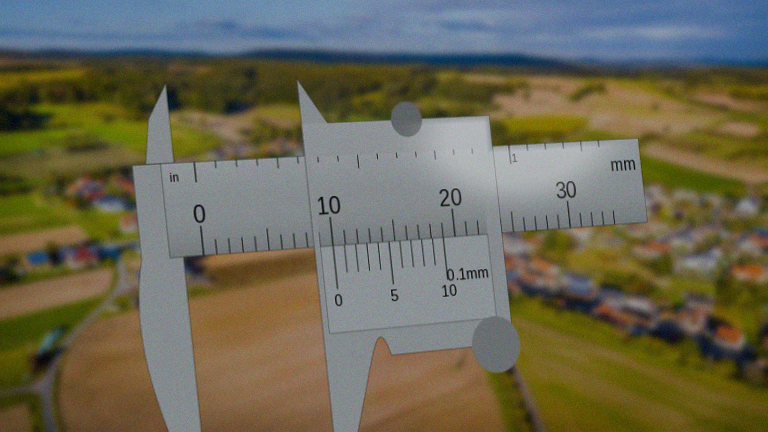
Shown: mm 10.0
